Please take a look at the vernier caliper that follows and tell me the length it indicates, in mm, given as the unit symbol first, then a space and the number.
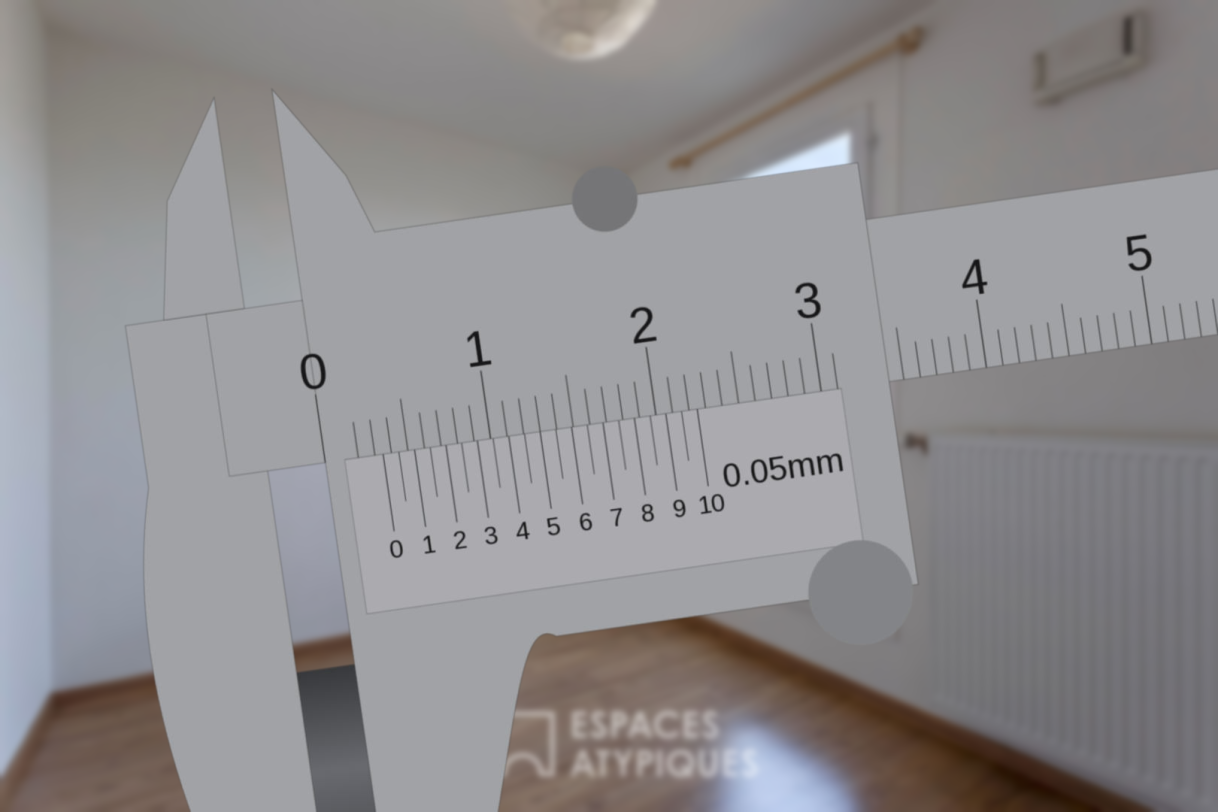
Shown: mm 3.5
